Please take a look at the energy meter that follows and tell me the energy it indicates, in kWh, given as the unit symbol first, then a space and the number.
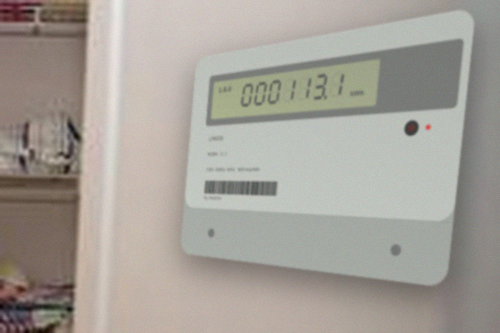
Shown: kWh 113.1
